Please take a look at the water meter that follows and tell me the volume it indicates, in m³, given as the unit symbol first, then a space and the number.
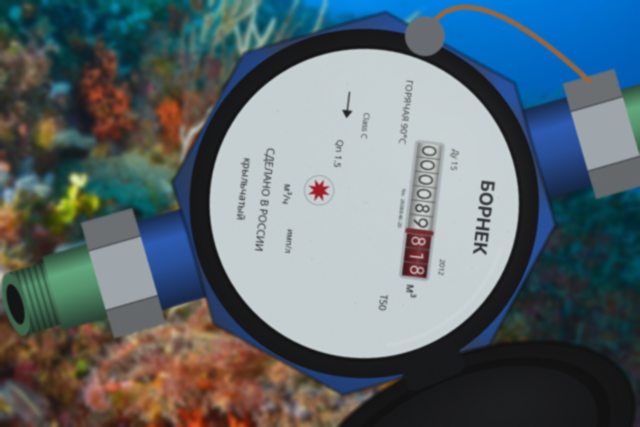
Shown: m³ 89.818
